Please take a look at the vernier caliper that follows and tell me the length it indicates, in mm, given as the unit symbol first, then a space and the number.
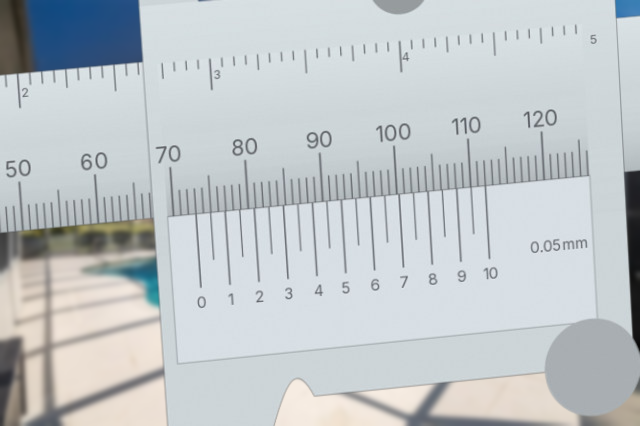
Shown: mm 73.0
